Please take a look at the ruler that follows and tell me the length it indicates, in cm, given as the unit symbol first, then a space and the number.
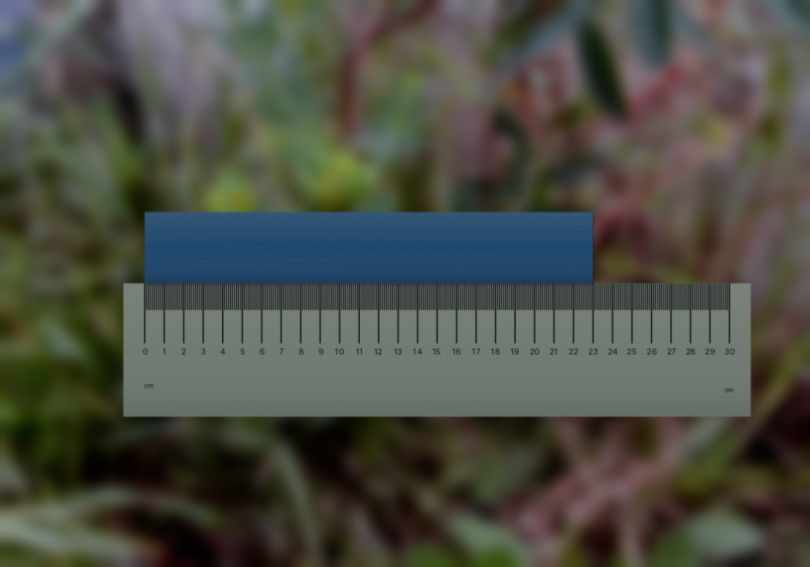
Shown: cm 23
